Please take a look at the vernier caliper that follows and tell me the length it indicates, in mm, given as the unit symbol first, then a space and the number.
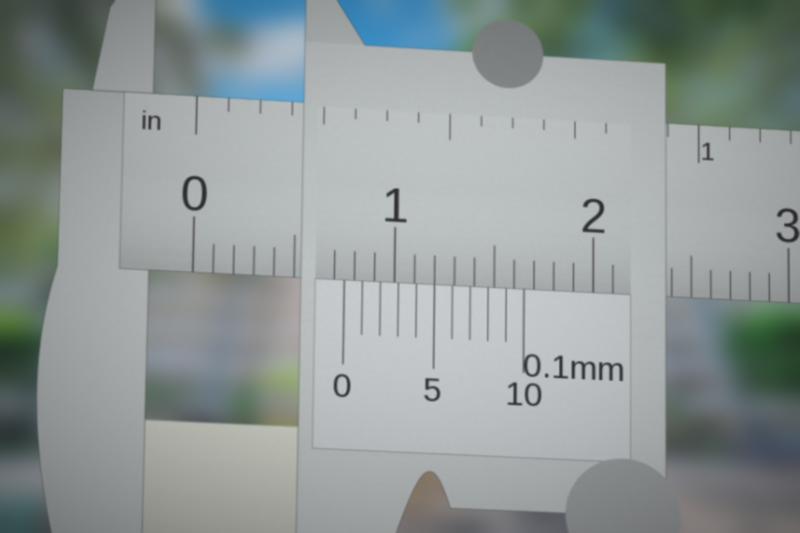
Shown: mm 7.5
